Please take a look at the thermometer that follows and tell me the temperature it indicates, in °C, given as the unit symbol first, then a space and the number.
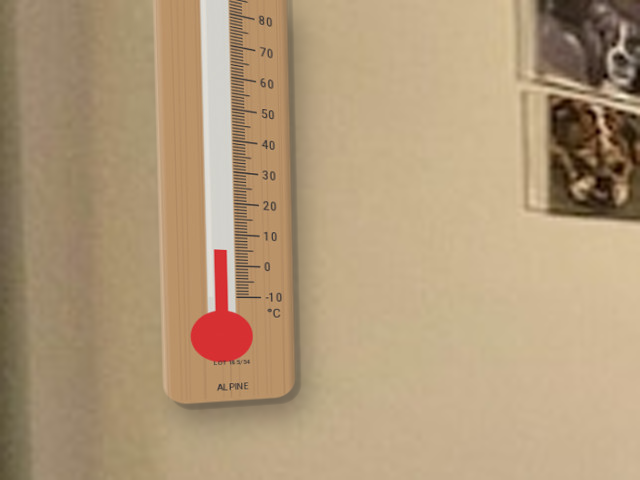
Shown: °C 5
